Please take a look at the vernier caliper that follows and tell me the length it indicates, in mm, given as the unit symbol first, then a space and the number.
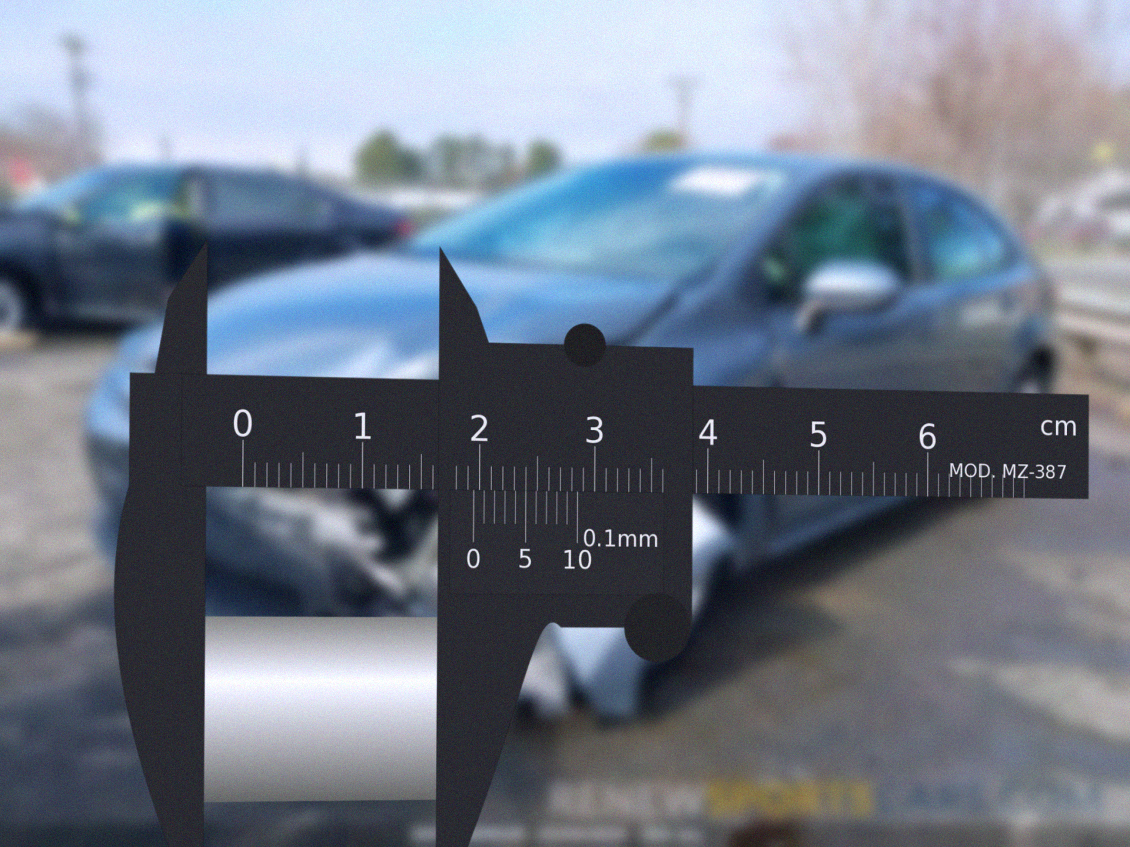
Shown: mm 19.5
